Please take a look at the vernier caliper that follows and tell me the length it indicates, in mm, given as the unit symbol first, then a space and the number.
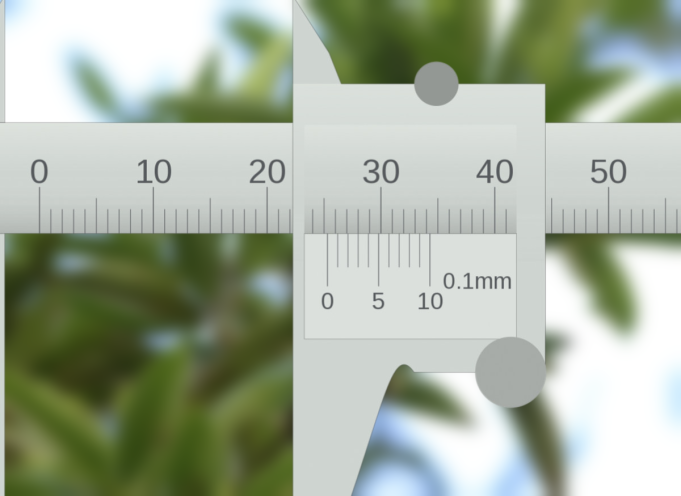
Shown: mm 25.3
